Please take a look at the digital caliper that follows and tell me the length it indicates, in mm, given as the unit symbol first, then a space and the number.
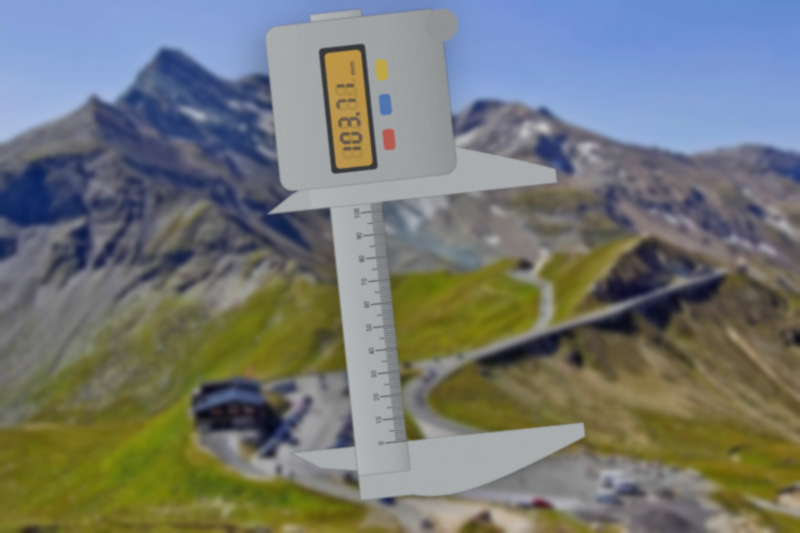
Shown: mm 103.71
